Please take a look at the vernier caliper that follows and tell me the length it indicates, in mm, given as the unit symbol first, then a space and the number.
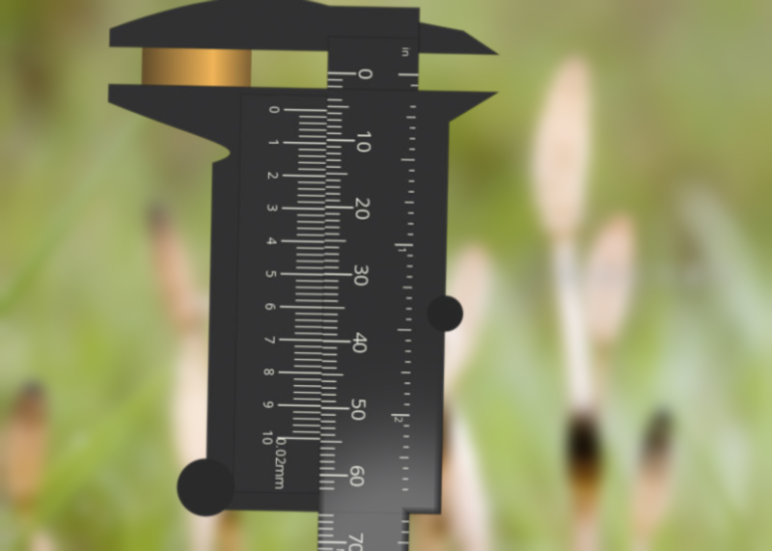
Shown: mm 5.6
